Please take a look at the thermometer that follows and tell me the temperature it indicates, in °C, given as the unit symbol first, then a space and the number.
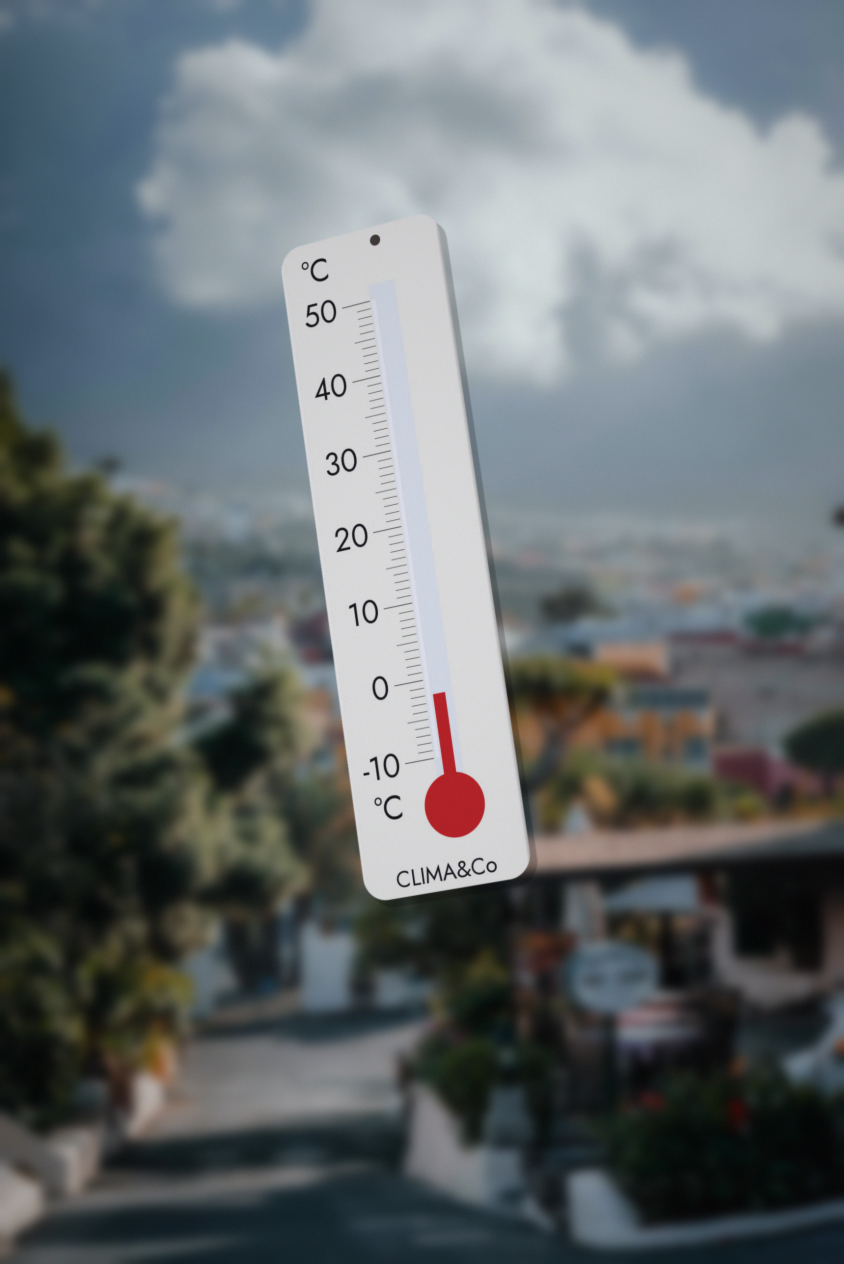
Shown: °C -2
